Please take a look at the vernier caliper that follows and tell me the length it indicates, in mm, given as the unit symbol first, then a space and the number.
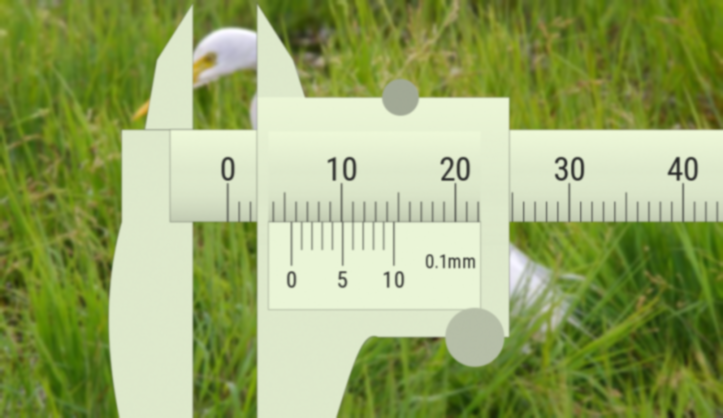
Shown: mm 5.6
